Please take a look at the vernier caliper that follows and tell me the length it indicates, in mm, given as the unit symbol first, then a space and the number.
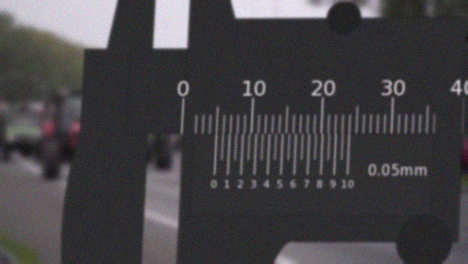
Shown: mm 5.0
